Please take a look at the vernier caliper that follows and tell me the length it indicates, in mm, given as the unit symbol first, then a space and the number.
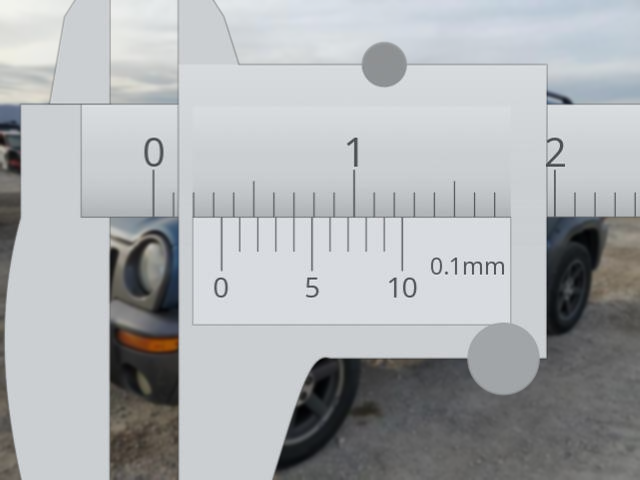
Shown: mm 3.4
